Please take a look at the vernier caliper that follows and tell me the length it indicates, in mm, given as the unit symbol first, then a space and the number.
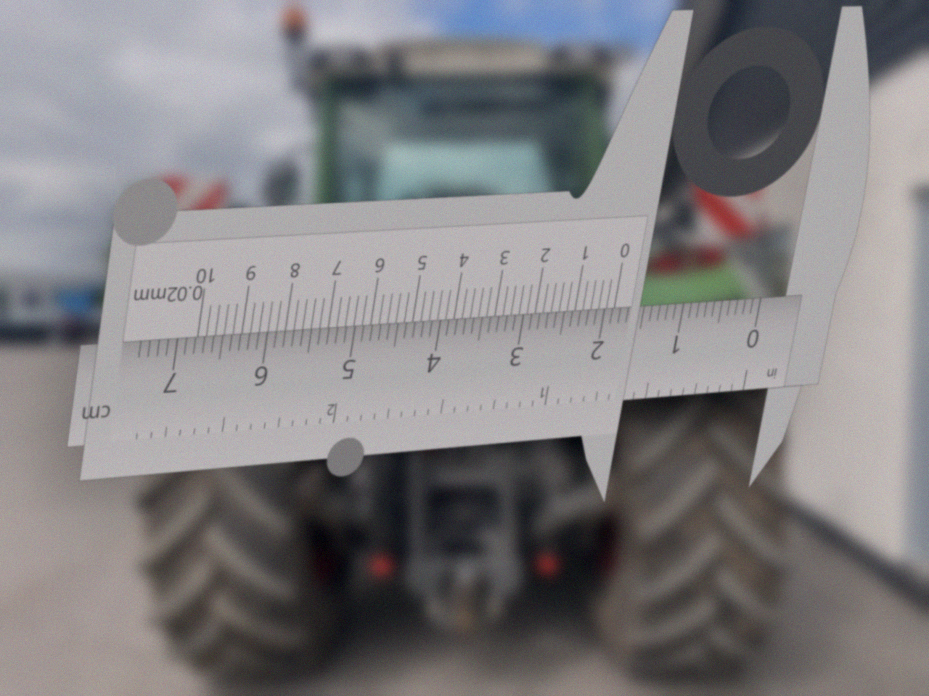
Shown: mm 18.8
